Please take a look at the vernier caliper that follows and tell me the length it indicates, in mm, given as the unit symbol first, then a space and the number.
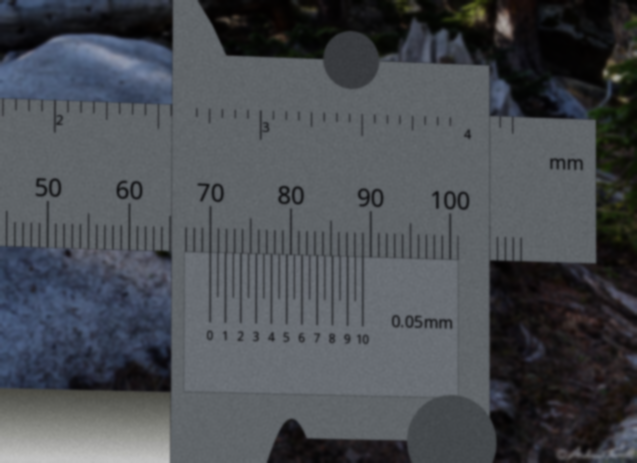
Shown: mm 70.0
